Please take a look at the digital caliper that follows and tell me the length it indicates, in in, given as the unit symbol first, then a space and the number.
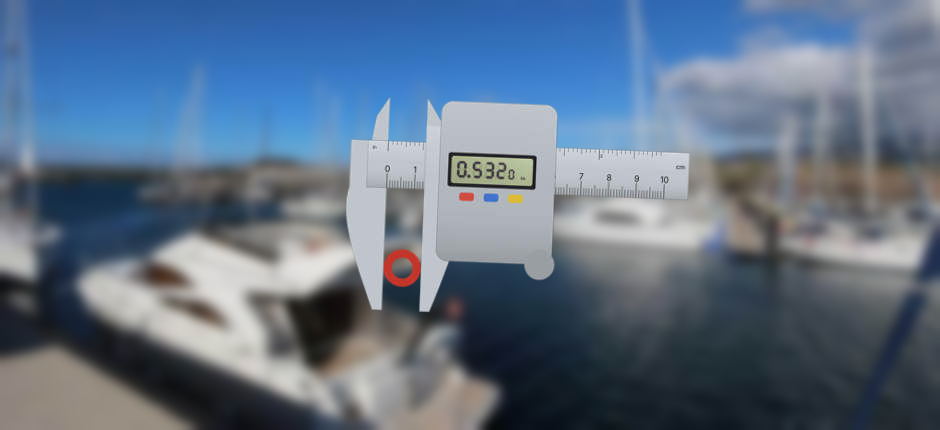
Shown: in 0.5320
